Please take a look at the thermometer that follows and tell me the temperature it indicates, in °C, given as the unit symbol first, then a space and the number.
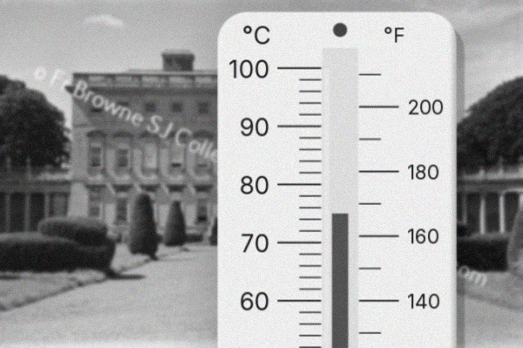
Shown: °C 75
